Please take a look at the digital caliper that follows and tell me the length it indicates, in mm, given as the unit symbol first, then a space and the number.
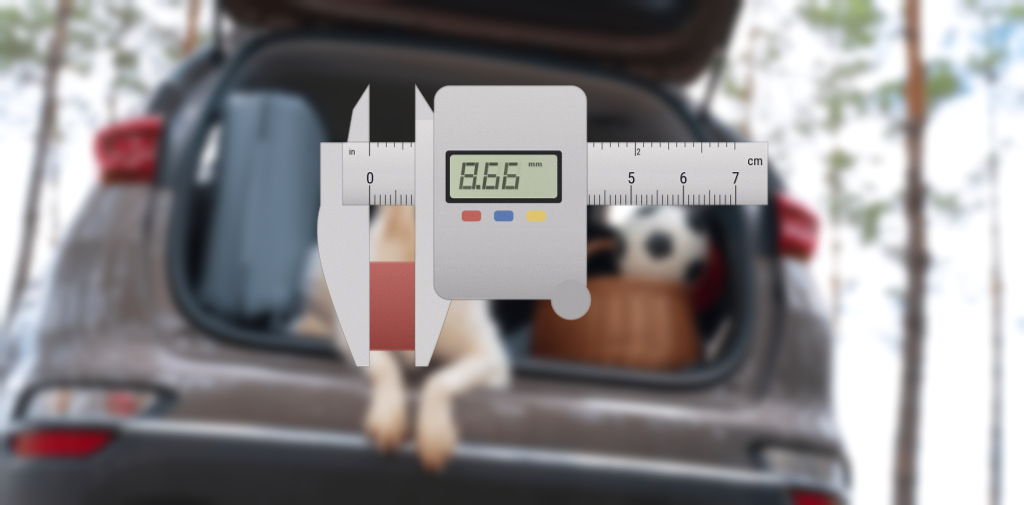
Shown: mm 8.66
